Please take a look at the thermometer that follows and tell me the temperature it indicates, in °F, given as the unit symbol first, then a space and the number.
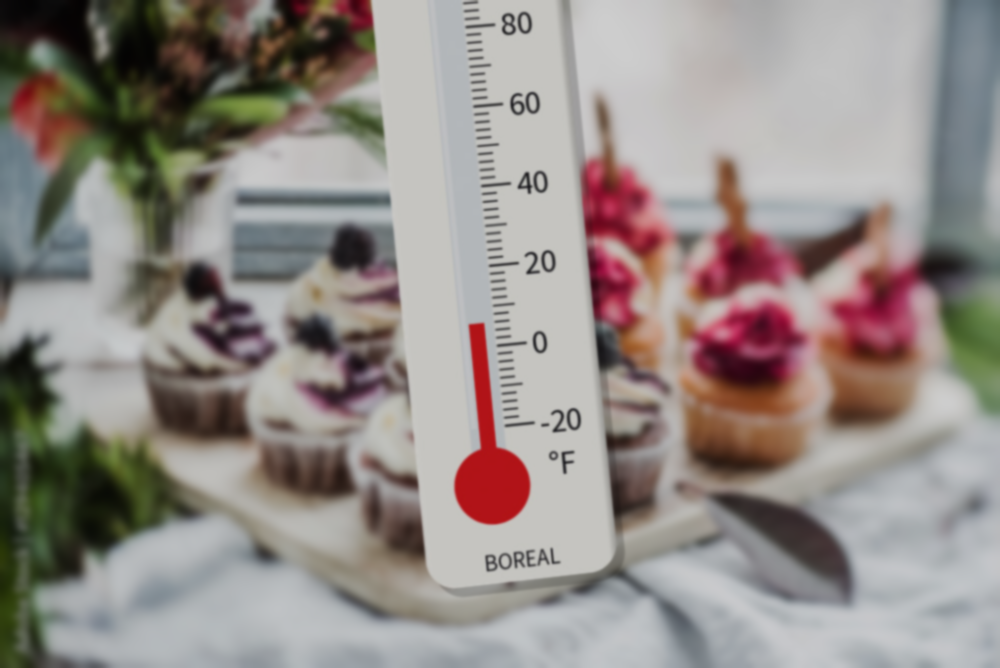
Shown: °F 6
